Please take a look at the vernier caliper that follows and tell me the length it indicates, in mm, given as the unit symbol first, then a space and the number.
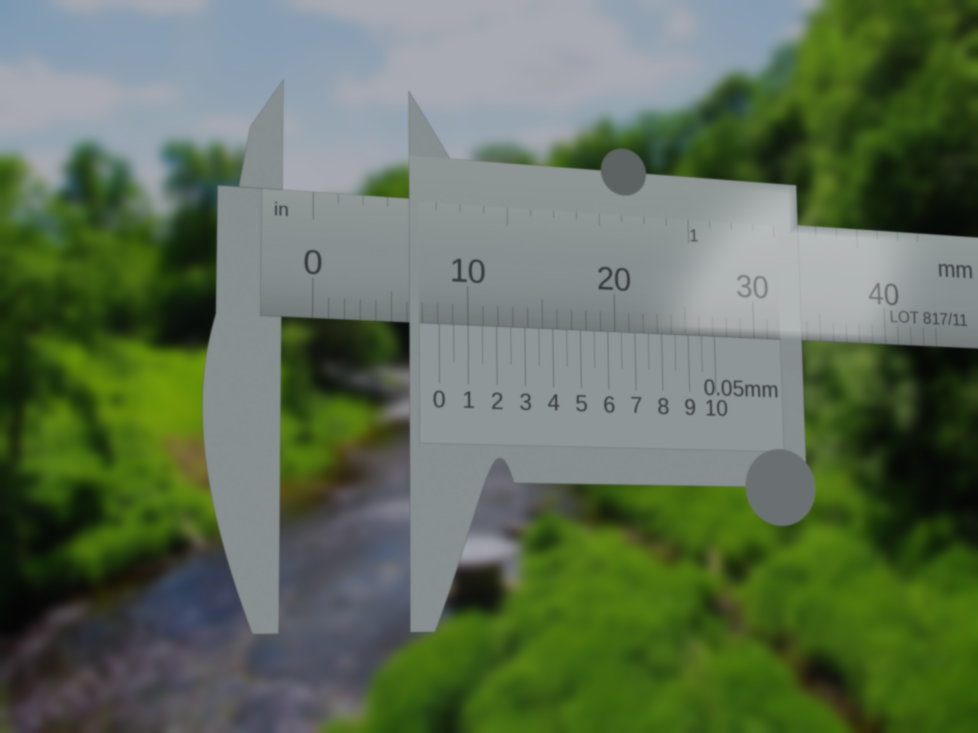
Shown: mm 8.1
